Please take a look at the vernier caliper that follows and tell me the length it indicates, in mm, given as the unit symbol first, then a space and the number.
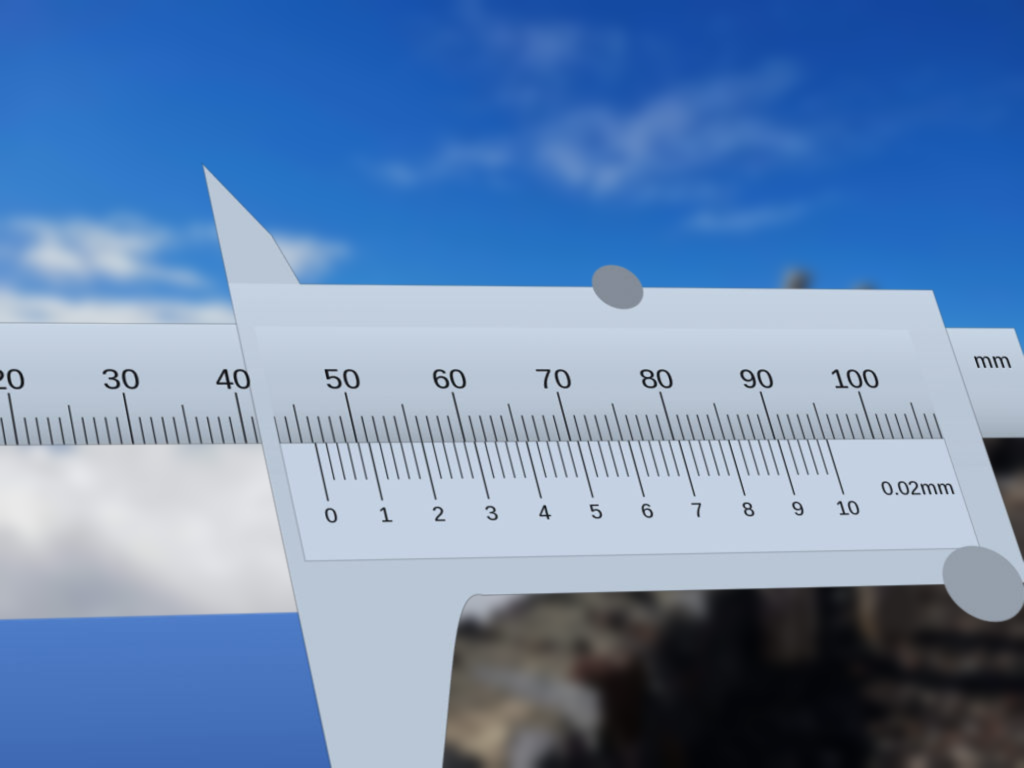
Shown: mm 46.2
